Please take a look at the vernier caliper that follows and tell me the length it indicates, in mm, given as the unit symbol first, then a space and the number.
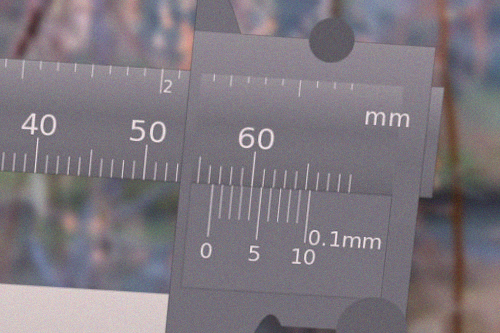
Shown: mm 56.4
